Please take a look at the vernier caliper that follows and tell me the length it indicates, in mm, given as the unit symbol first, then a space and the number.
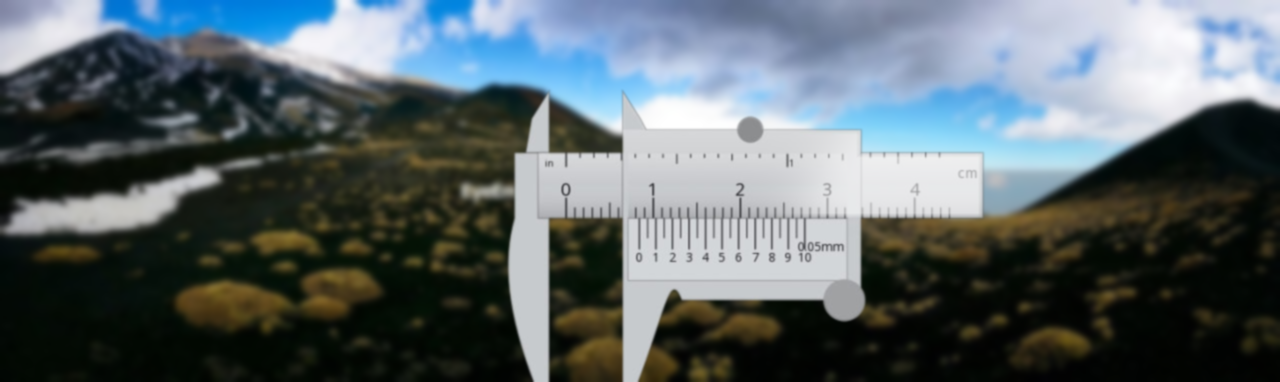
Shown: mm 8.4
